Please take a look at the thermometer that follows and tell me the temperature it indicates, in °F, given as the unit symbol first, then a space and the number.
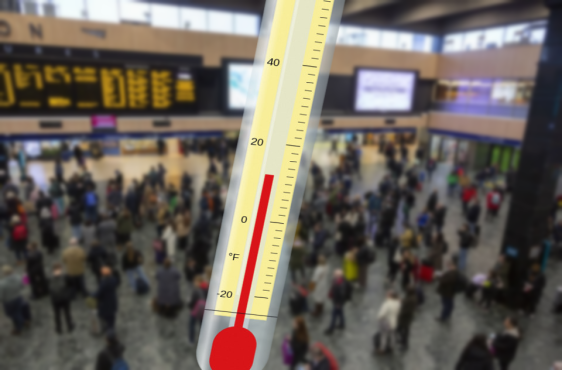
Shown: °F 12
